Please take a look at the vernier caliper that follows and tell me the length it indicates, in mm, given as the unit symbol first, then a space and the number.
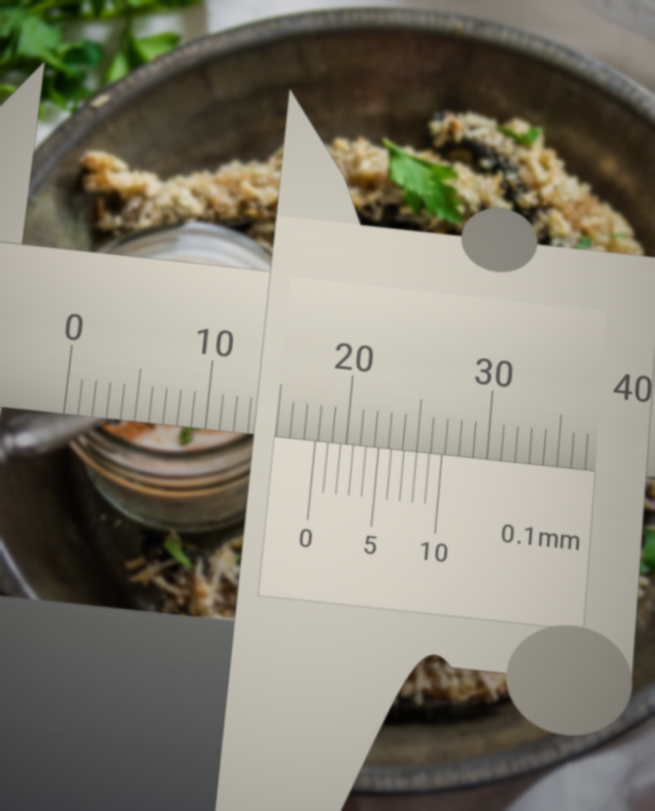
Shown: mm 17.8
